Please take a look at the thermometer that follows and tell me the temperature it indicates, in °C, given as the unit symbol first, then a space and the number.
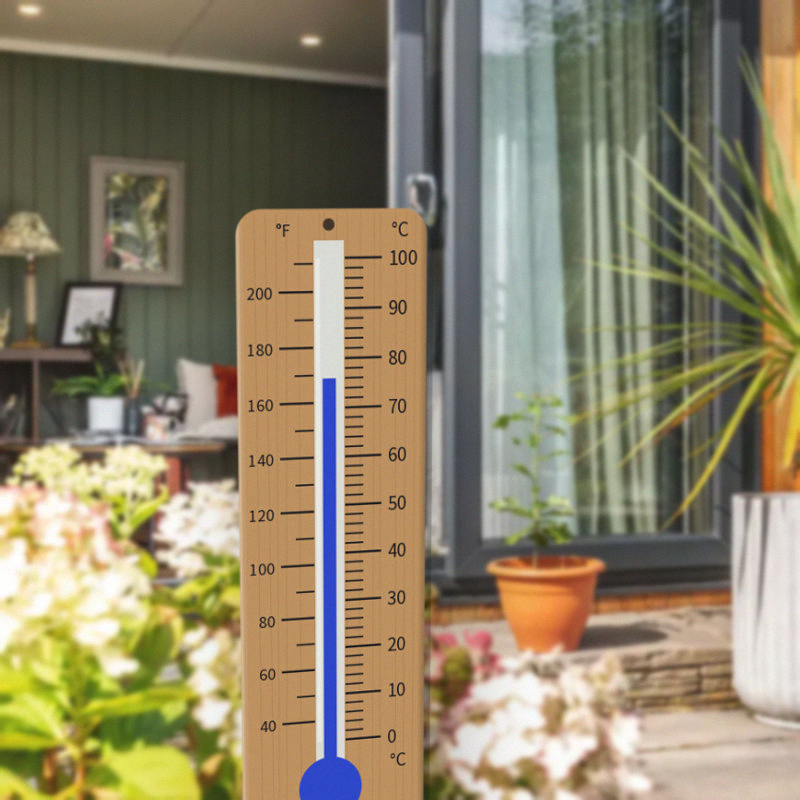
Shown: °C 76
